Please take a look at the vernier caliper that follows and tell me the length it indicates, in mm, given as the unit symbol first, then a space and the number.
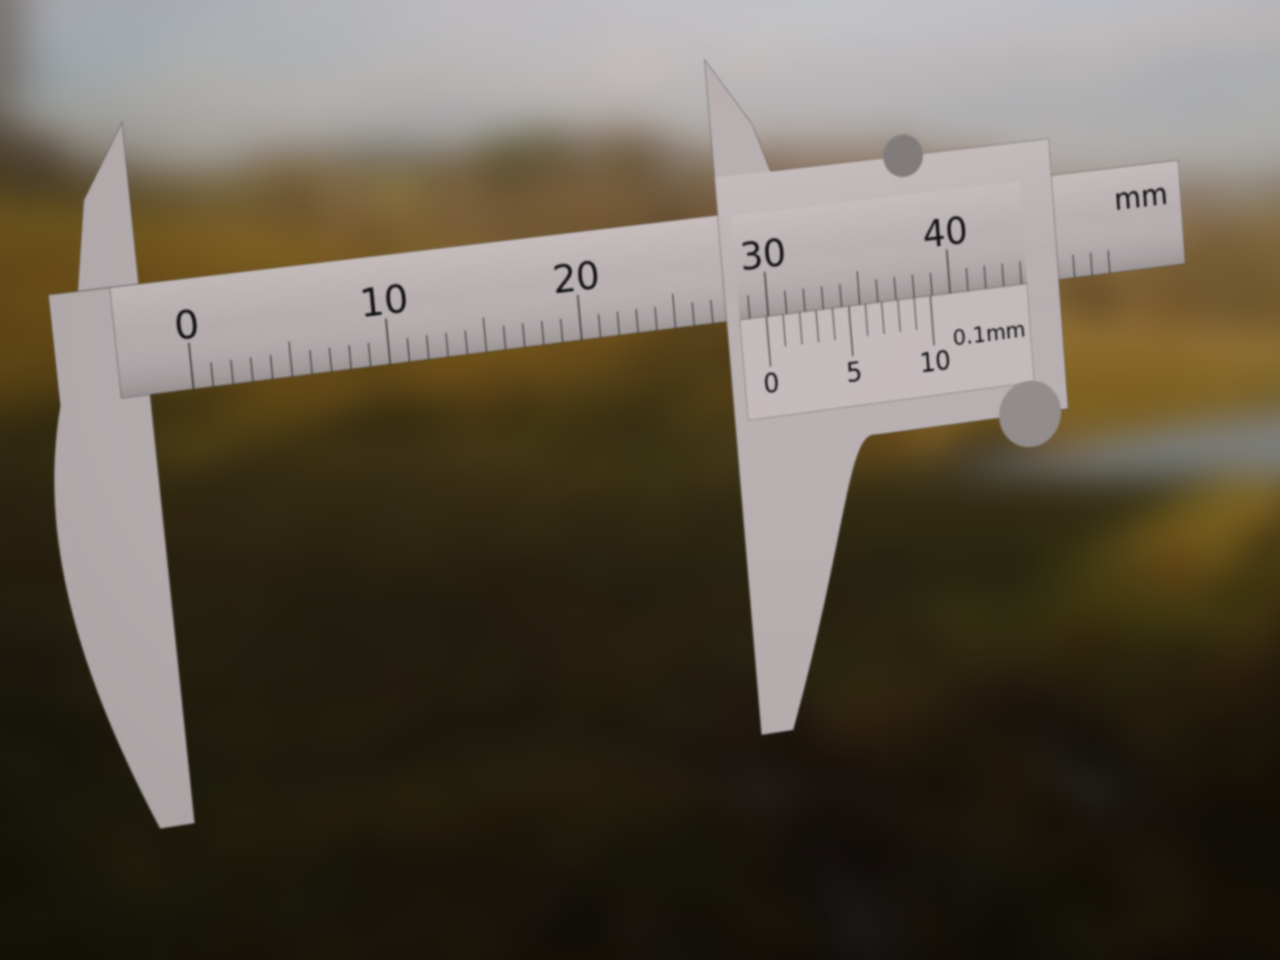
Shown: mm 29.9
